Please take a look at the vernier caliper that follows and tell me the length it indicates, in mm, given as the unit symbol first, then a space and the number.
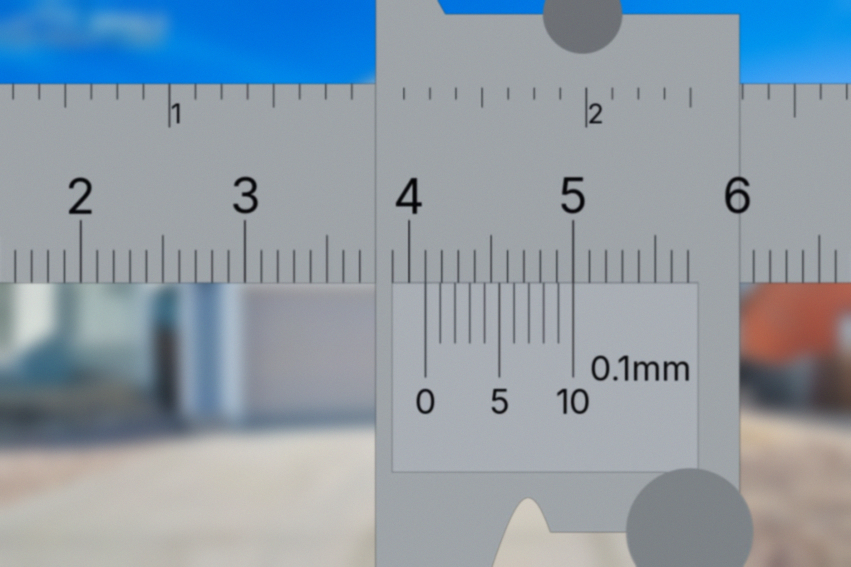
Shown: mm 41.0
